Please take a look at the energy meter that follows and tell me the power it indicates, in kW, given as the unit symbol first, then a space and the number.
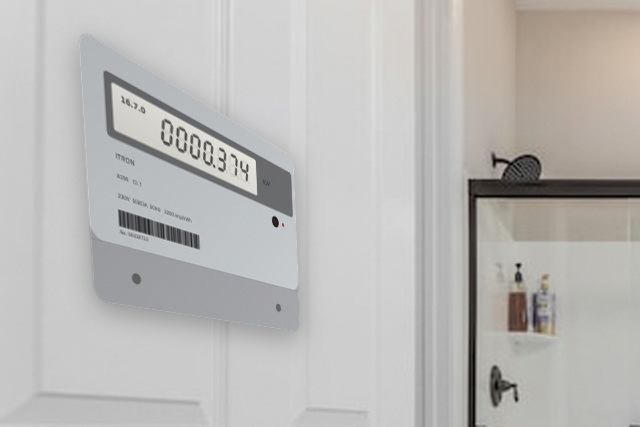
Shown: kW 0.374
